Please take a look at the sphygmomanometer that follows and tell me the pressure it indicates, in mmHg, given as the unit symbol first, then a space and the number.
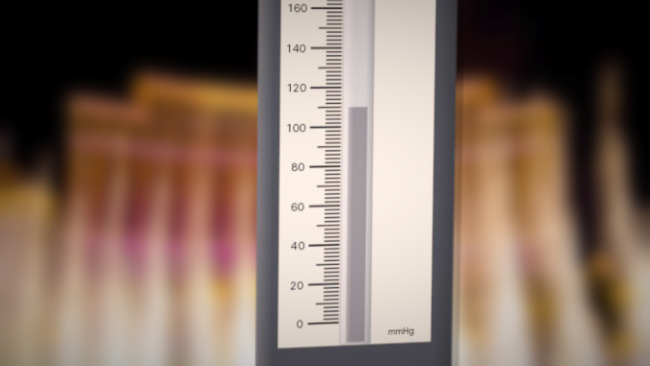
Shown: mmHg 110
